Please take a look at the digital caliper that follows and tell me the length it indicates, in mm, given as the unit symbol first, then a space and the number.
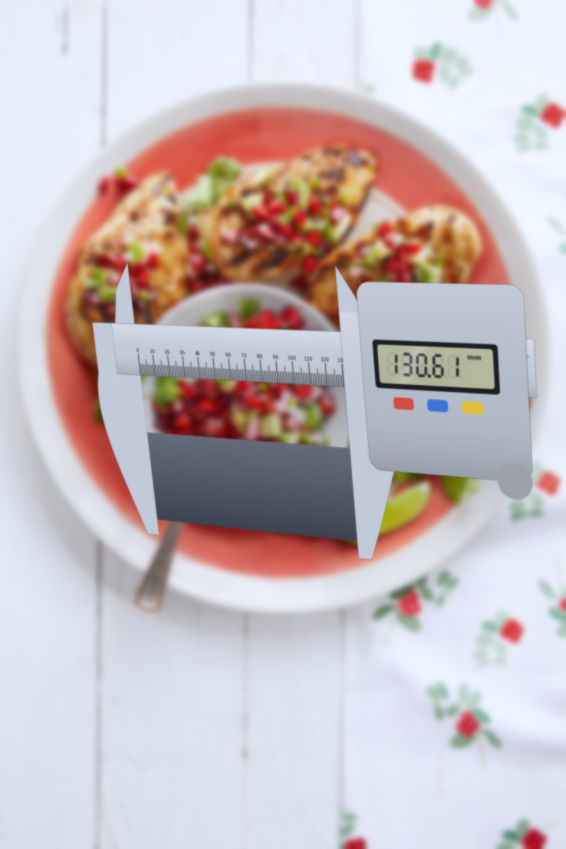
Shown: mm 130.61
